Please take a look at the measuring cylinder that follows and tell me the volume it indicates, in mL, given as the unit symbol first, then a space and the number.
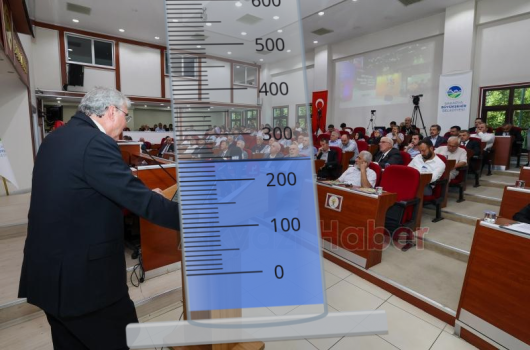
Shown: mL 240
